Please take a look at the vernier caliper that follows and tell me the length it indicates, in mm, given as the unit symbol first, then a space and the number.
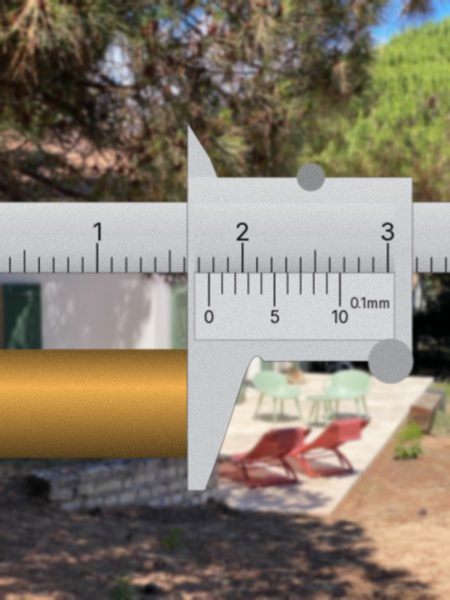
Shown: mm 17.7
